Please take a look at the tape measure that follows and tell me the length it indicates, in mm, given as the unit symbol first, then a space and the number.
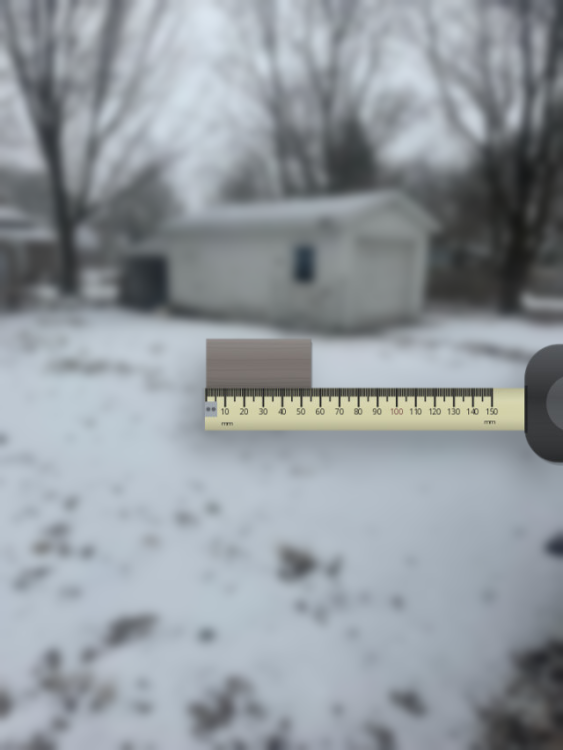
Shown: mm 55
